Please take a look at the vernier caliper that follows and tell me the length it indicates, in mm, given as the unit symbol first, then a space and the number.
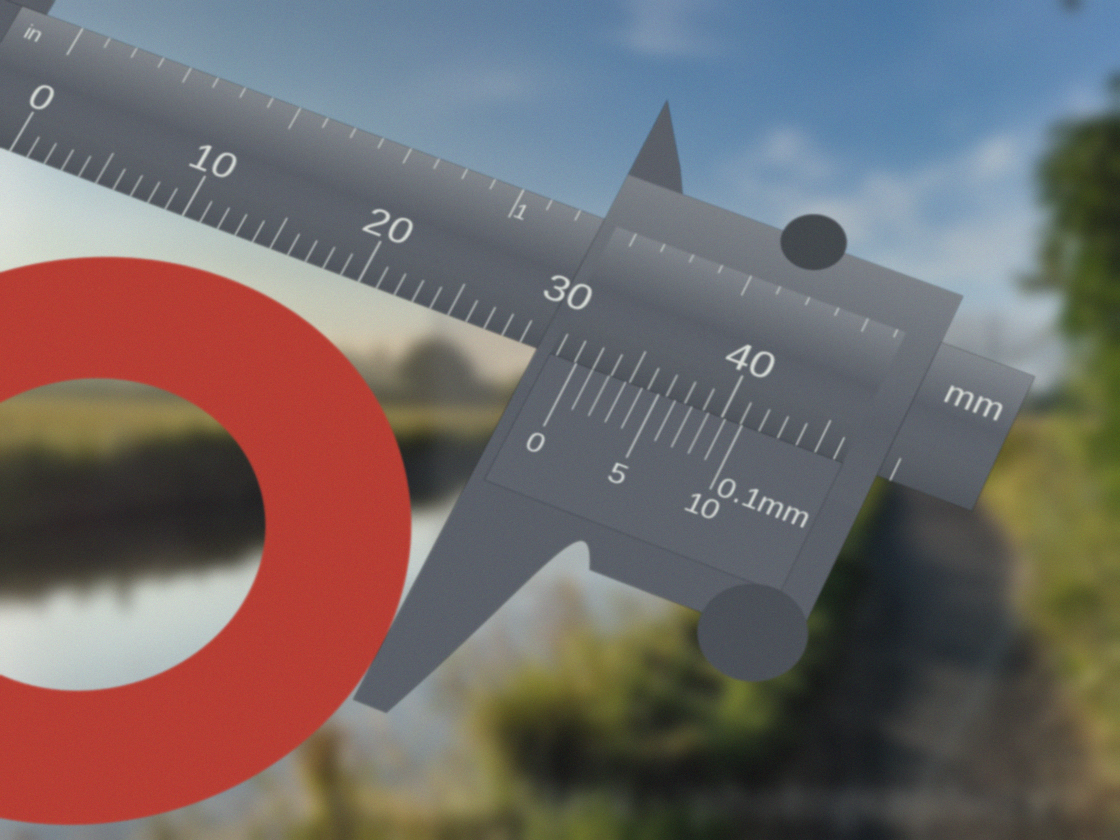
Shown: mm 32.1
